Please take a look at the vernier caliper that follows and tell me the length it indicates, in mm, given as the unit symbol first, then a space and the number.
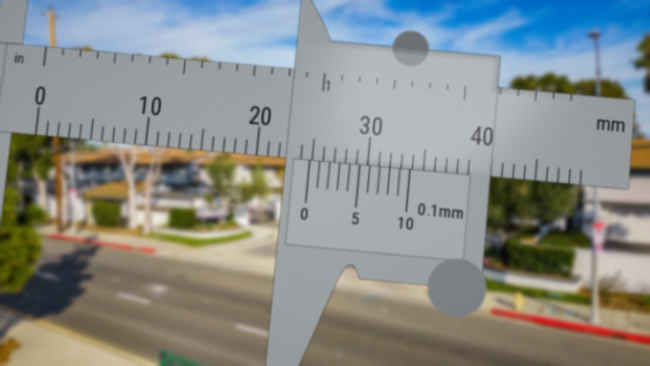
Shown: mm 24.8
